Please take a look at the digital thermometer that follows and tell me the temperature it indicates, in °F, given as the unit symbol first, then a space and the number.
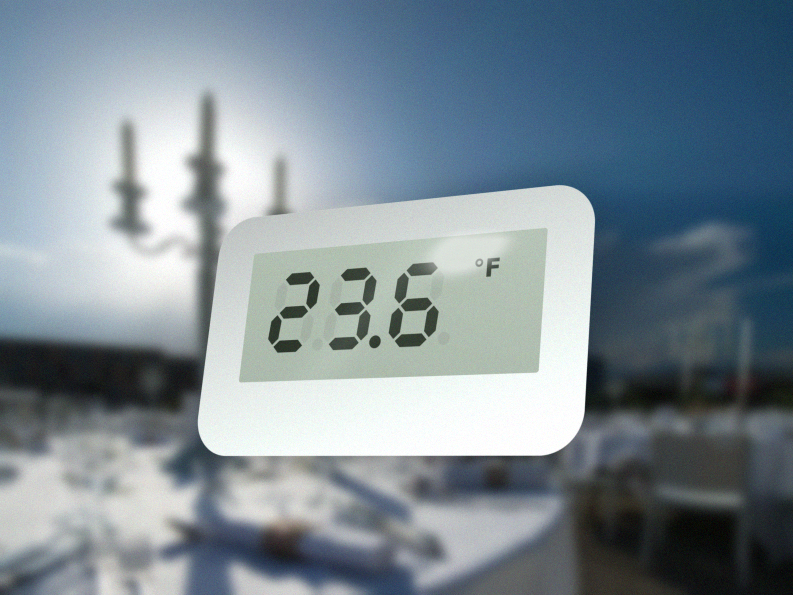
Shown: °F 23.6
